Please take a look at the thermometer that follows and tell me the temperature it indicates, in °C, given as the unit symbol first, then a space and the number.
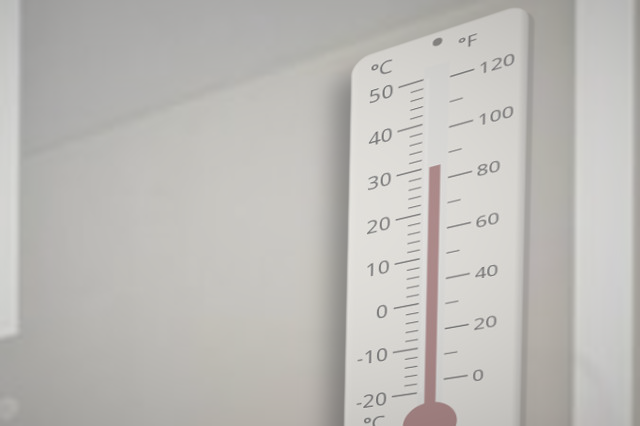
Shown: °C 30
